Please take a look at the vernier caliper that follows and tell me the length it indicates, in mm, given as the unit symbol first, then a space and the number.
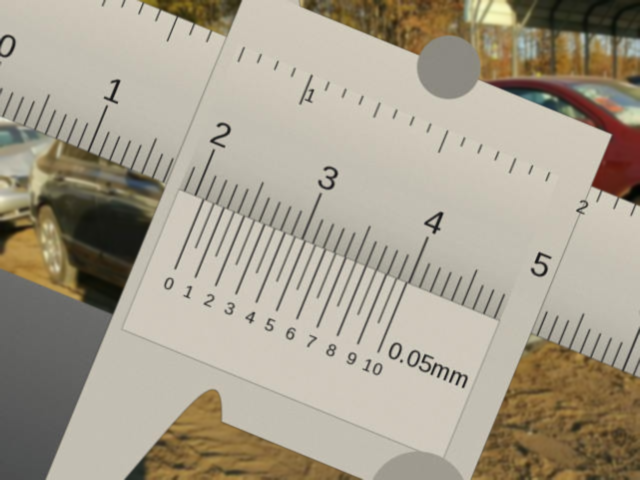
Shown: mm 20.8
